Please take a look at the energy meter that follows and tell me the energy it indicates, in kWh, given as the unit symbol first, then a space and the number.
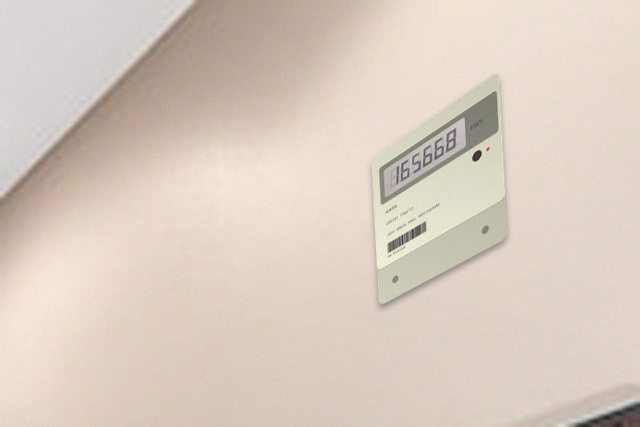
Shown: kWh 165668
